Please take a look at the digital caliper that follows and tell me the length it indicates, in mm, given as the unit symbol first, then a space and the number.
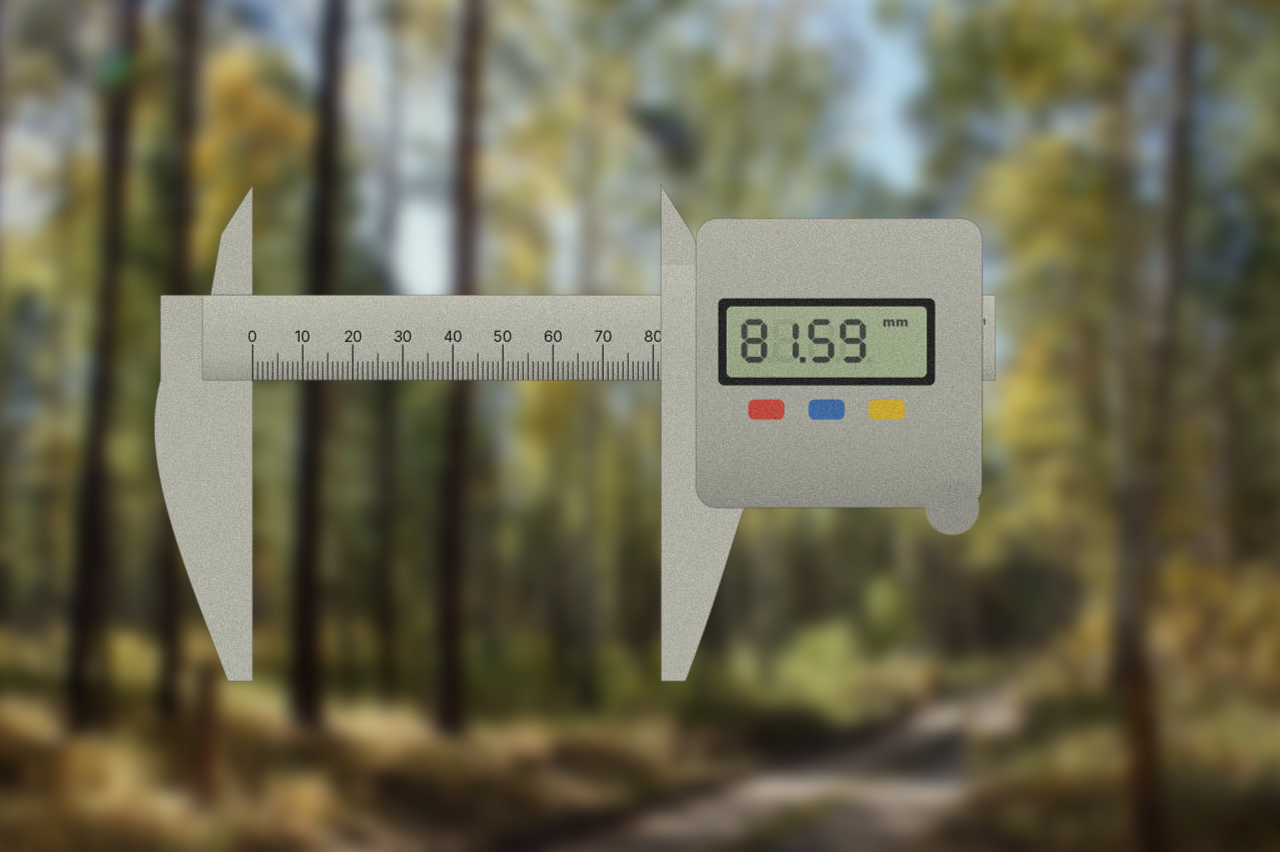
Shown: mm 81.59
